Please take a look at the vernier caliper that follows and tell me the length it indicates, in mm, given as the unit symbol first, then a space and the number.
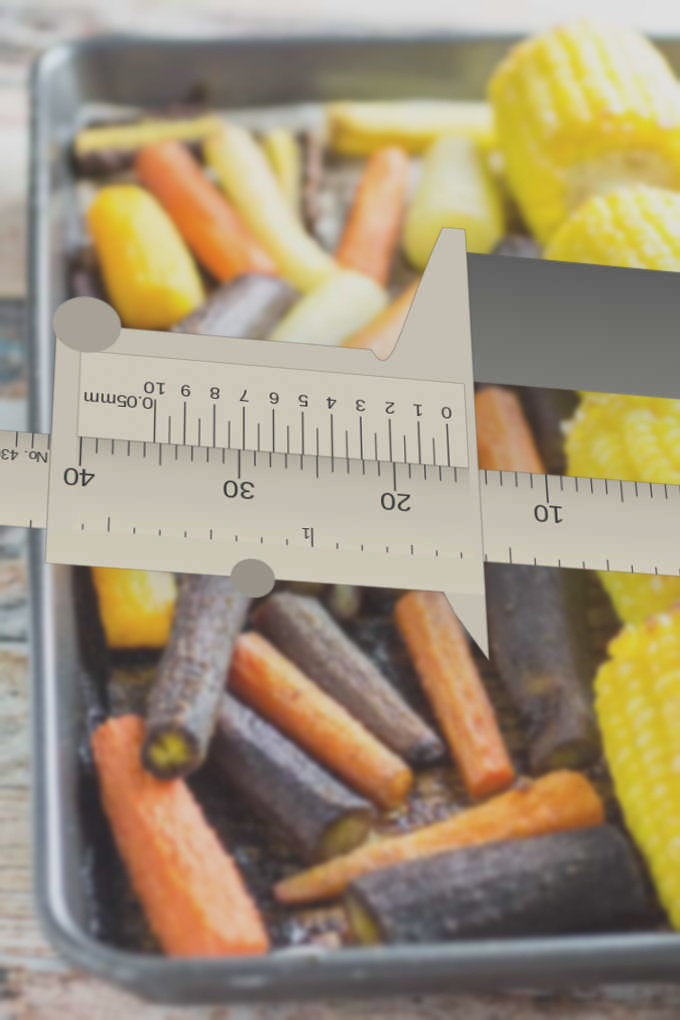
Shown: mm 16.4
